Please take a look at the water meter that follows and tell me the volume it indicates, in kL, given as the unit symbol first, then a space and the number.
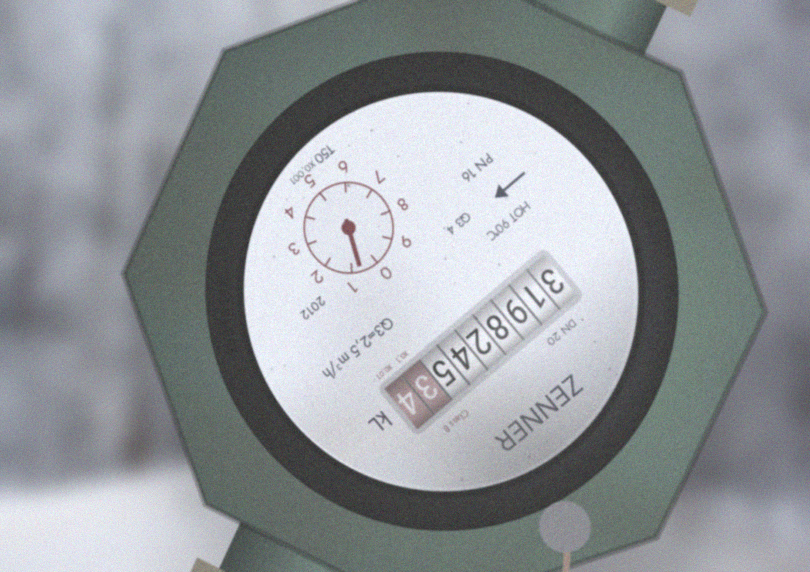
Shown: kL 3198245.340
